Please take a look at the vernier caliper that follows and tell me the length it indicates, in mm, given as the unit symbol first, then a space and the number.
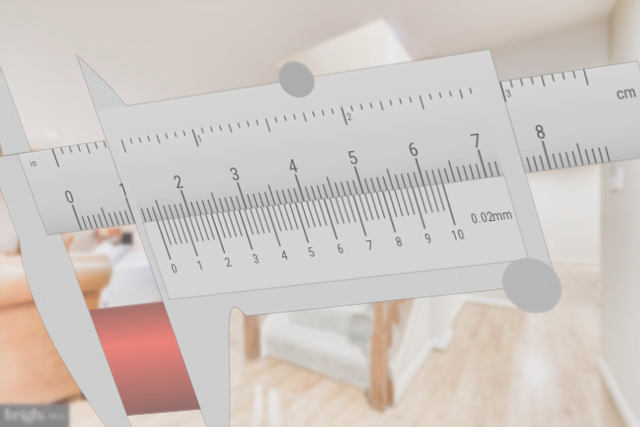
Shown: mm 14.0
